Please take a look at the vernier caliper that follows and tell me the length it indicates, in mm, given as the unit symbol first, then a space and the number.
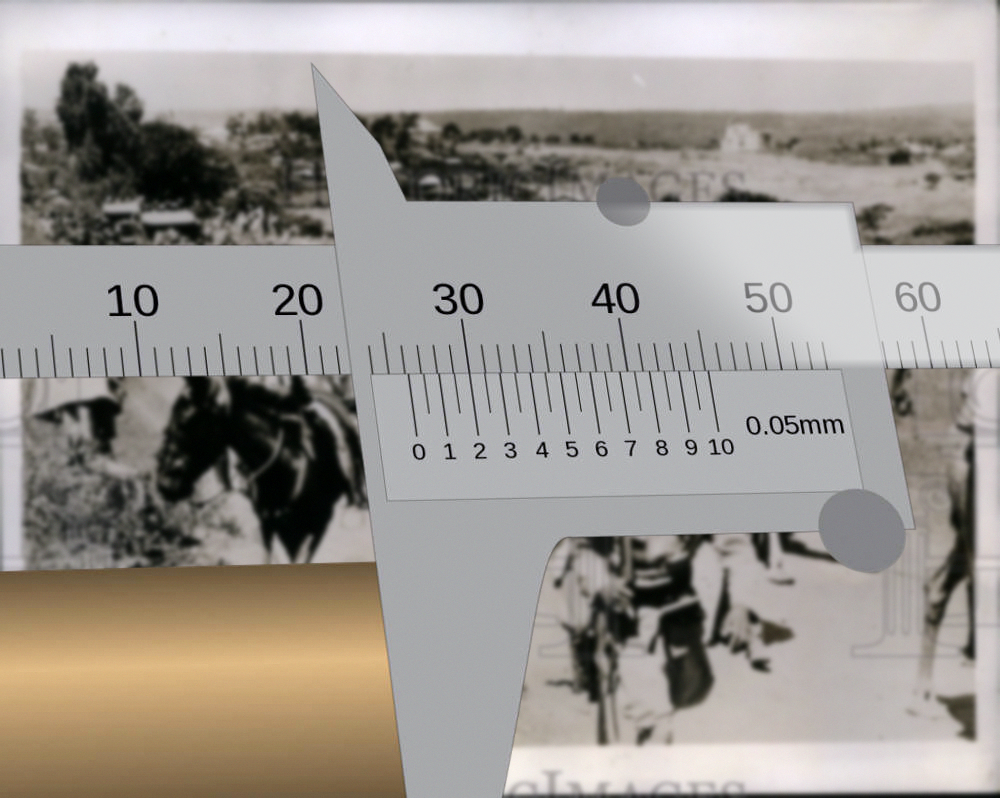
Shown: mm 26.2
